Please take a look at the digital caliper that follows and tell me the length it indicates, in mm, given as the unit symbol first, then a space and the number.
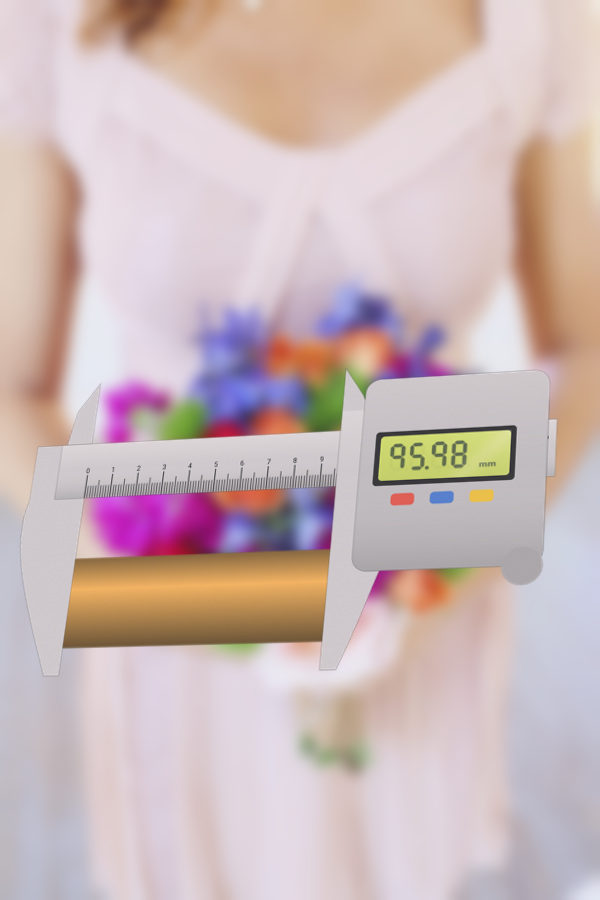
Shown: mm 95.98
